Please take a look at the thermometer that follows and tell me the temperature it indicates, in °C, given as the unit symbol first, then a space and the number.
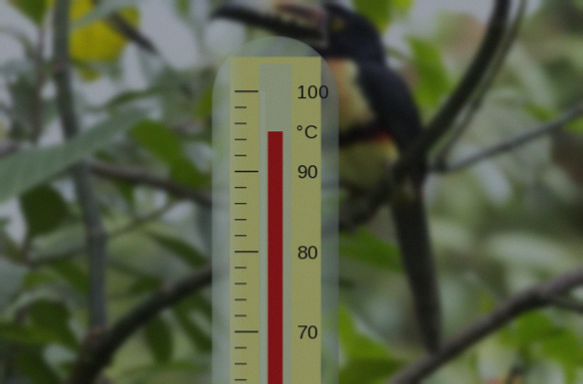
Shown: °C 95
